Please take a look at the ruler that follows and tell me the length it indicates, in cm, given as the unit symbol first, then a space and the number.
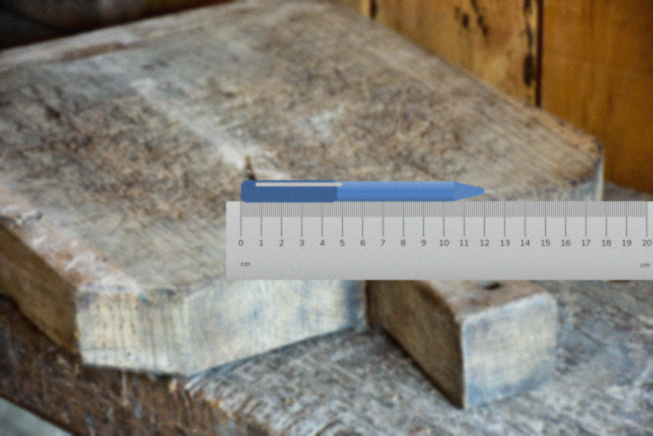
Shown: cm 12.5
